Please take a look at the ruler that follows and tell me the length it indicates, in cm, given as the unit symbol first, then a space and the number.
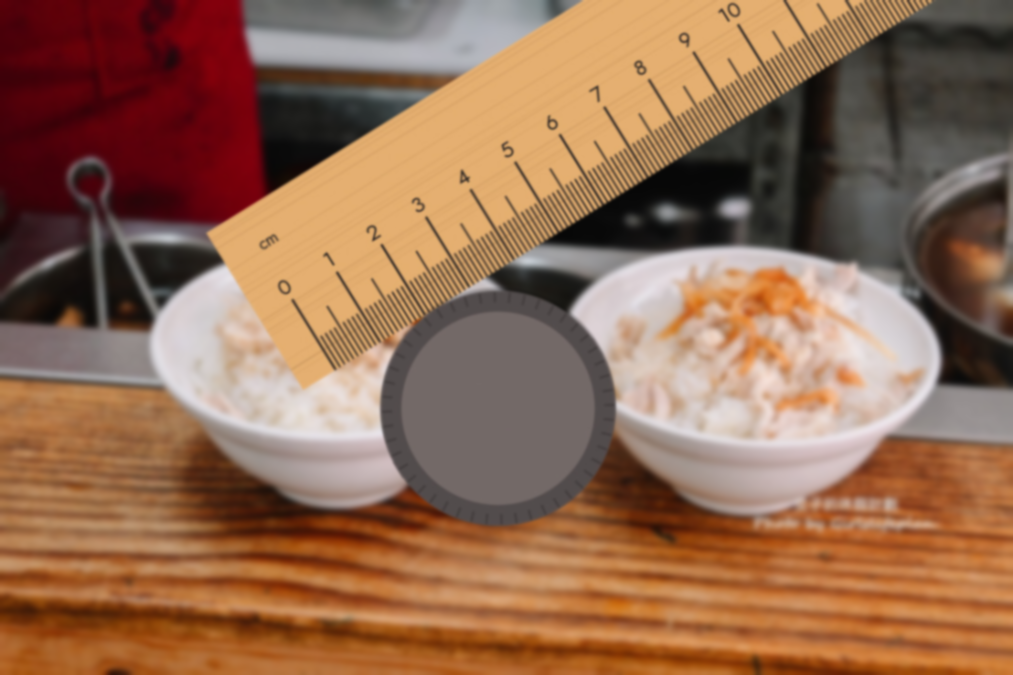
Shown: cm 4.5
